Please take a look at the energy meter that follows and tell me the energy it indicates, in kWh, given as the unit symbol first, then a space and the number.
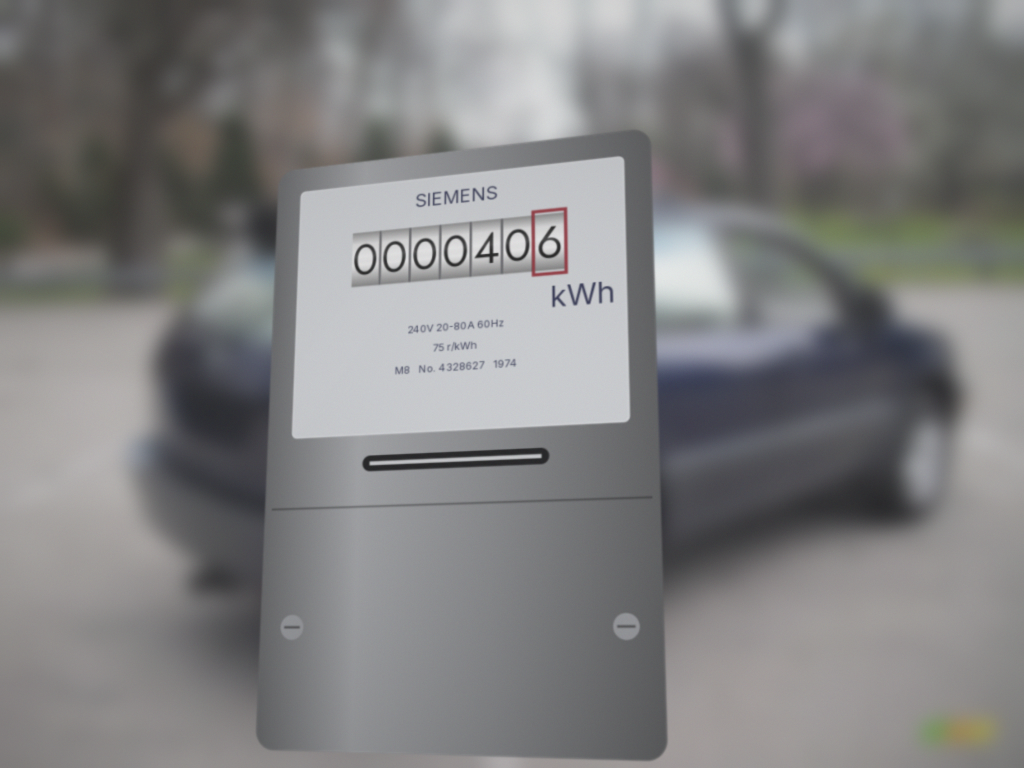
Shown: kWh 40.6
